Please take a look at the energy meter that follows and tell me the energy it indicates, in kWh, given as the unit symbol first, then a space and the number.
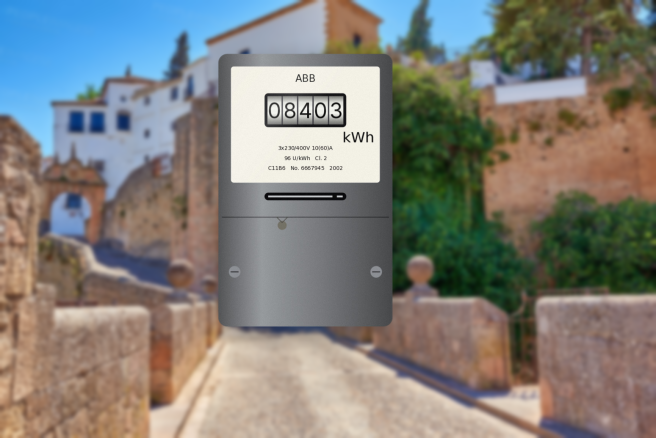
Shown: kWh 8403
